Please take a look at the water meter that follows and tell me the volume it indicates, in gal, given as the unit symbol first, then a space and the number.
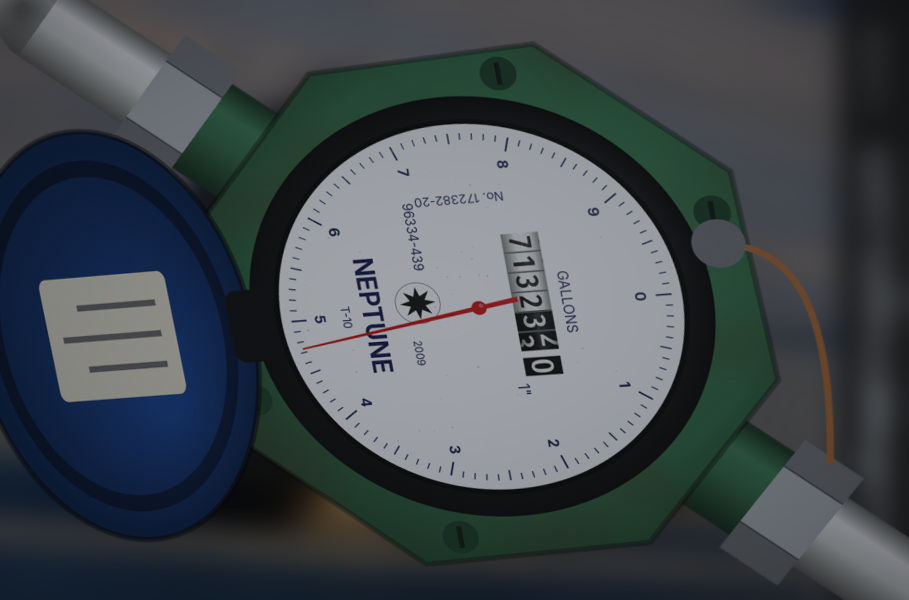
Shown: gal 7132324.7
